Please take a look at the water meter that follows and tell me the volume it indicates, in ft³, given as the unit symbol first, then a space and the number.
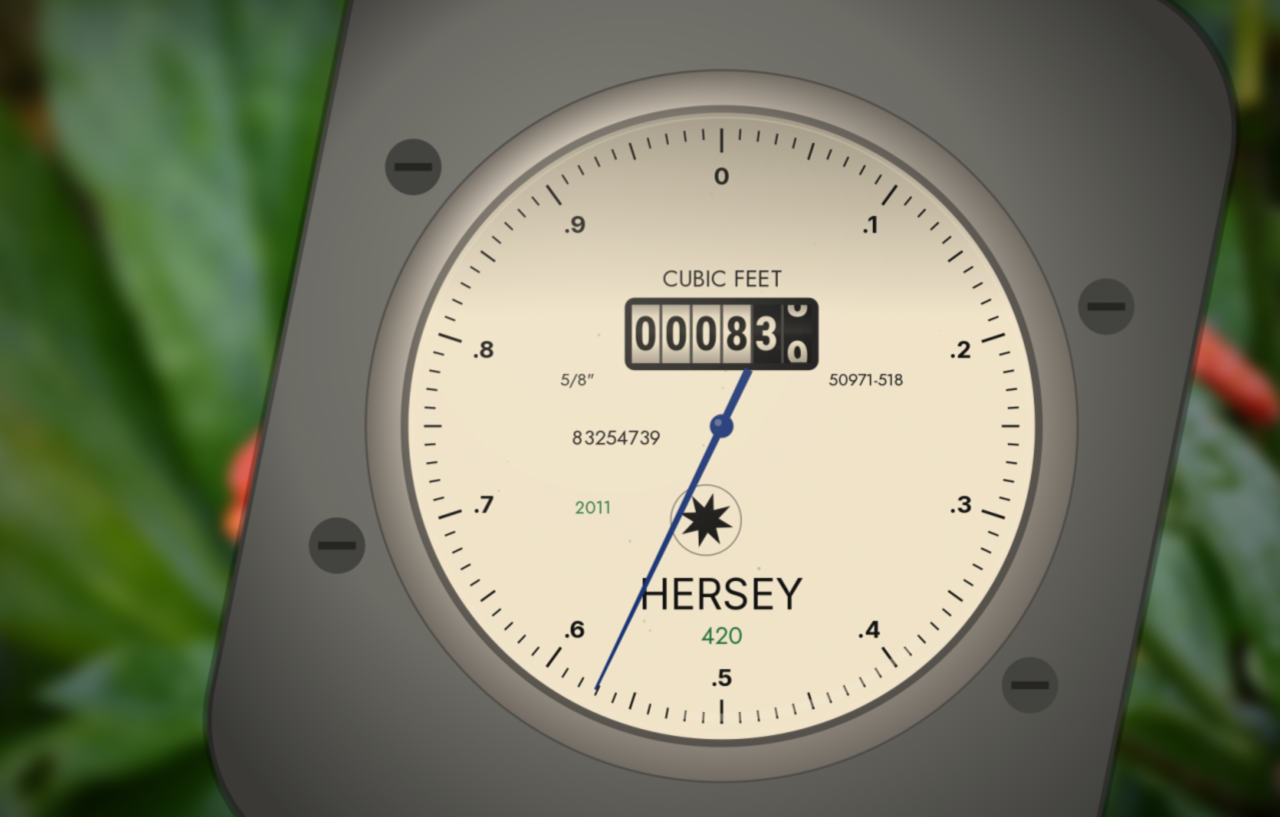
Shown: ft³ 838.57
